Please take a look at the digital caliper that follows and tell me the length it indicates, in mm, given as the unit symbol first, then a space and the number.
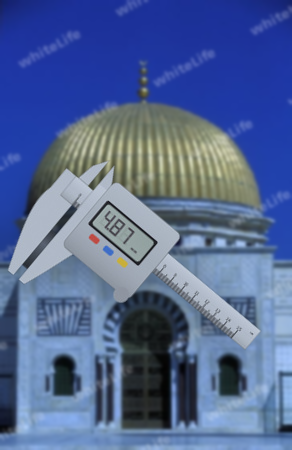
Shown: mm 4.87
